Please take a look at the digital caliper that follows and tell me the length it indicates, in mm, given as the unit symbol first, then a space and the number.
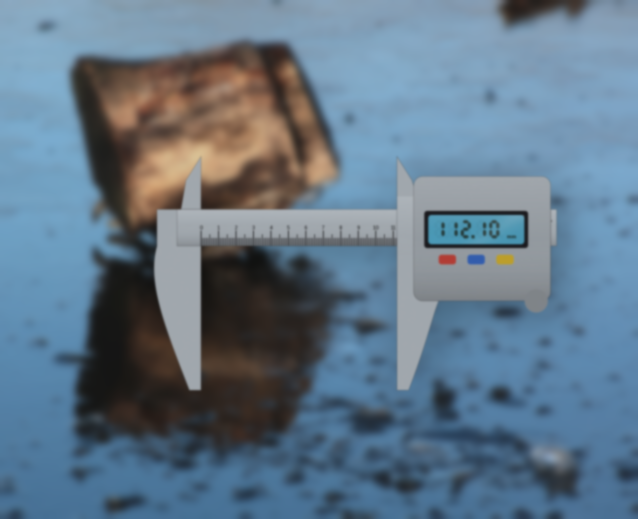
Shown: mm 112.10
